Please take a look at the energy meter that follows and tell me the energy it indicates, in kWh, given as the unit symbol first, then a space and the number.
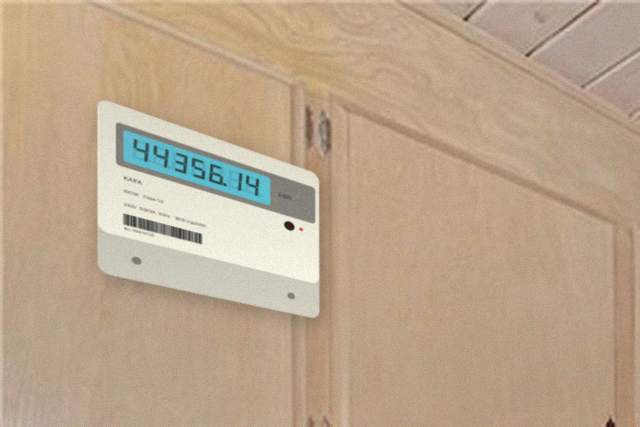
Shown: kWh 44356.14
